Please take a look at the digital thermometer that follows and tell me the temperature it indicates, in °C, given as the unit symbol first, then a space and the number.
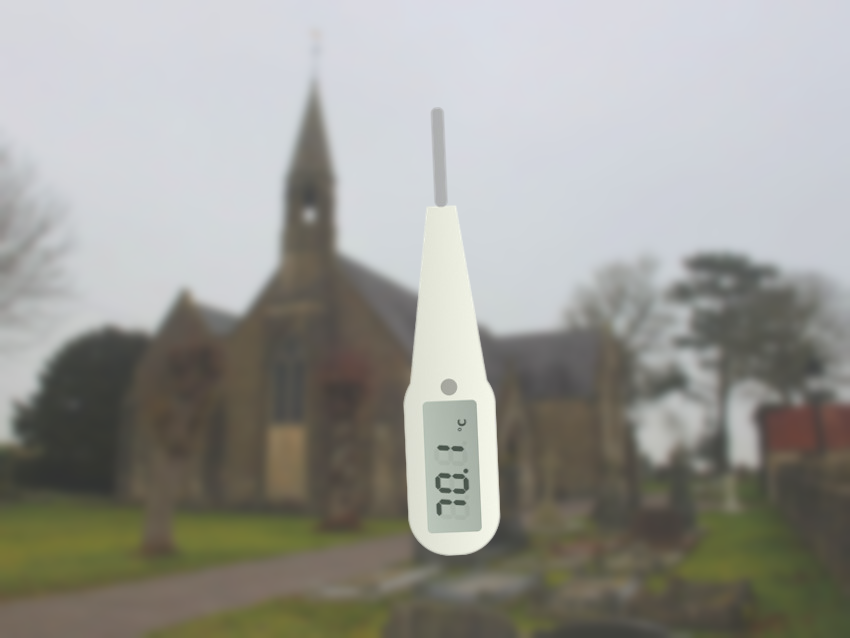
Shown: °C 70.1
